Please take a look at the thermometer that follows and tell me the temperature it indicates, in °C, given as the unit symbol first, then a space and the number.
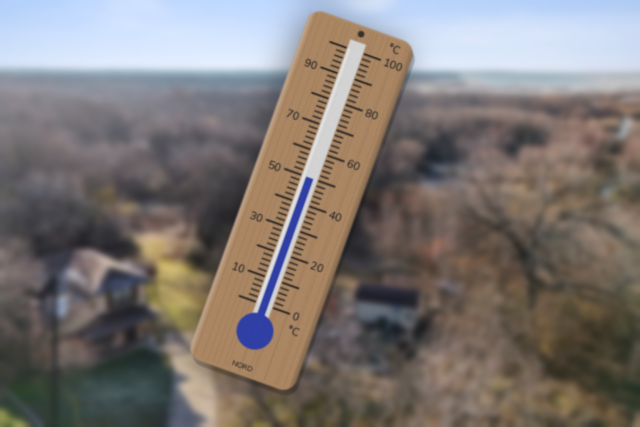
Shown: °C 50
